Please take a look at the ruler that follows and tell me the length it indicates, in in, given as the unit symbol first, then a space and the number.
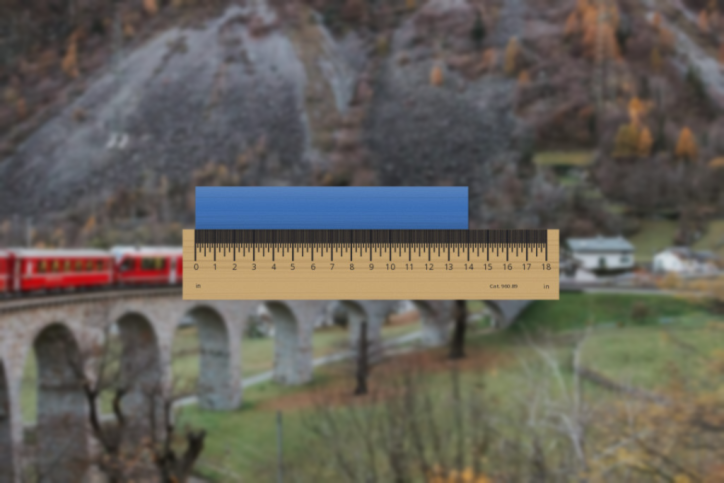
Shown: in 14
